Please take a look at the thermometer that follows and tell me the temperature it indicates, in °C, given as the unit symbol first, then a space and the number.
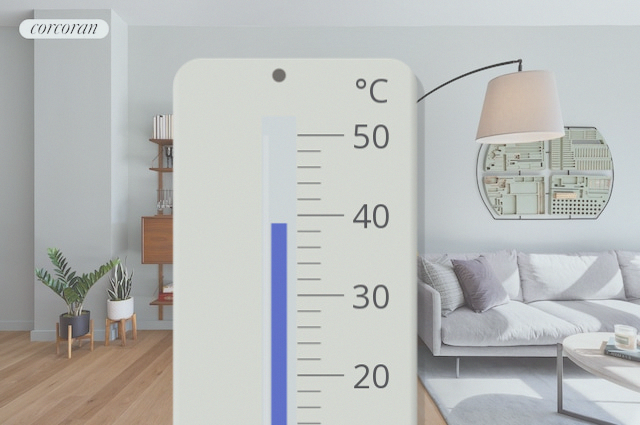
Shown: °C 39
